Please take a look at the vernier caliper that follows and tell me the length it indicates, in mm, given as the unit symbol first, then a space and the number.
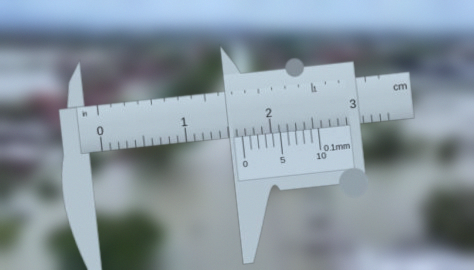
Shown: mm 16.6
